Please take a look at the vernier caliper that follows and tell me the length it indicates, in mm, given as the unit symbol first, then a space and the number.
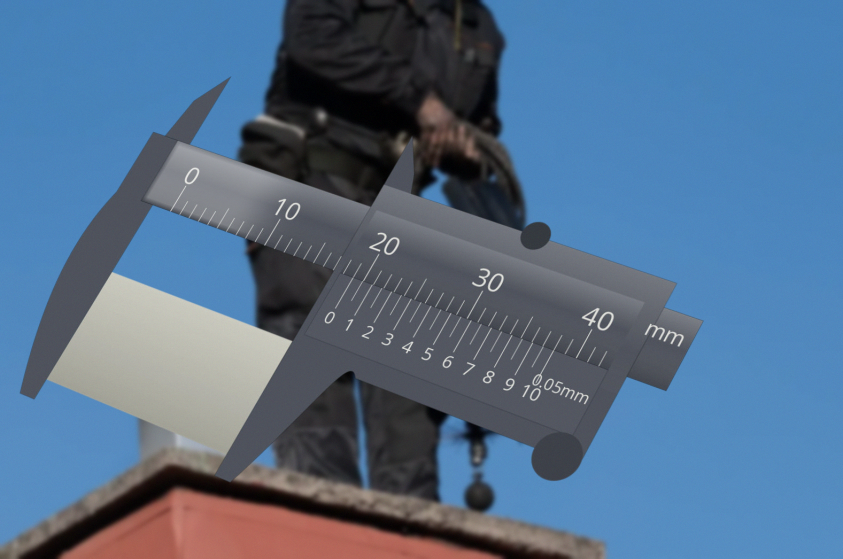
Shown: mm 19.0
